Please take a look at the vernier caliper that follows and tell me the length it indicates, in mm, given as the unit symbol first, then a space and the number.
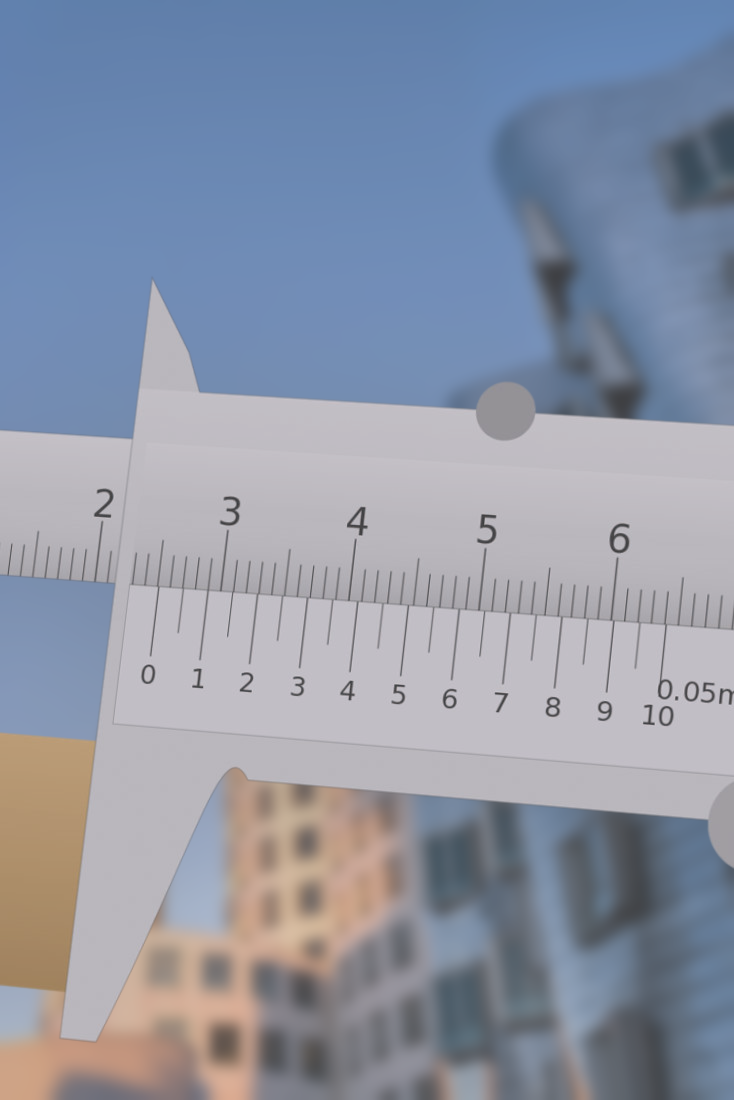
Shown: mm 25.1
